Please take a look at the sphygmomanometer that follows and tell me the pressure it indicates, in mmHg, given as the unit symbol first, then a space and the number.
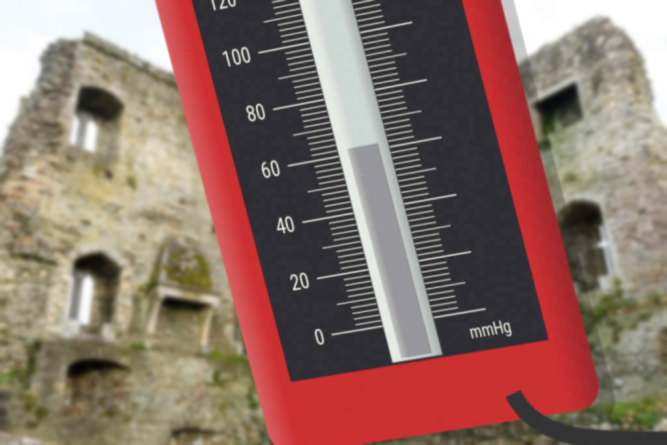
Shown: mmHg 62
